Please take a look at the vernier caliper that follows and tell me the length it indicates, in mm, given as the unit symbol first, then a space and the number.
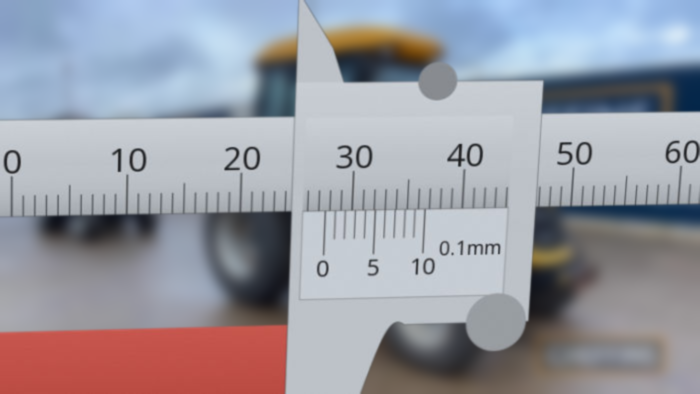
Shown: mm 27.6
